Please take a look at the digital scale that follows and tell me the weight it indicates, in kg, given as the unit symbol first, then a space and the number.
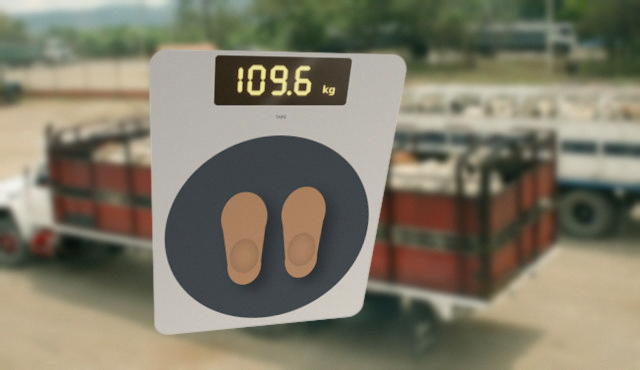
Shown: kg 109.6
